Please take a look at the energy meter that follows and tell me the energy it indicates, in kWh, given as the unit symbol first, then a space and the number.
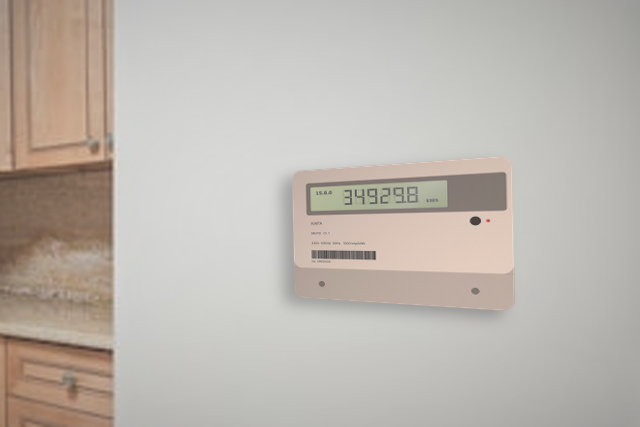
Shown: kWh 34929.8
